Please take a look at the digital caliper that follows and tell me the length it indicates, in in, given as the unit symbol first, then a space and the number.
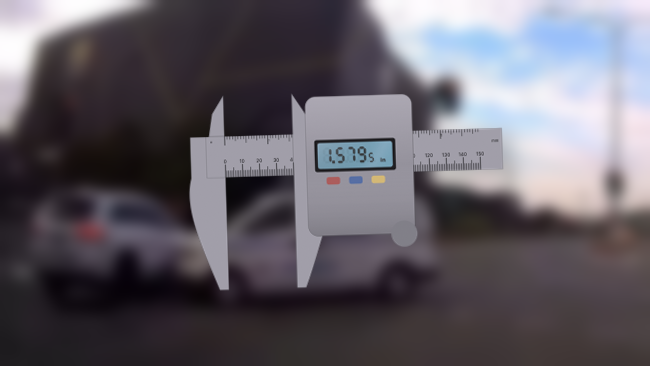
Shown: in 1.5795
